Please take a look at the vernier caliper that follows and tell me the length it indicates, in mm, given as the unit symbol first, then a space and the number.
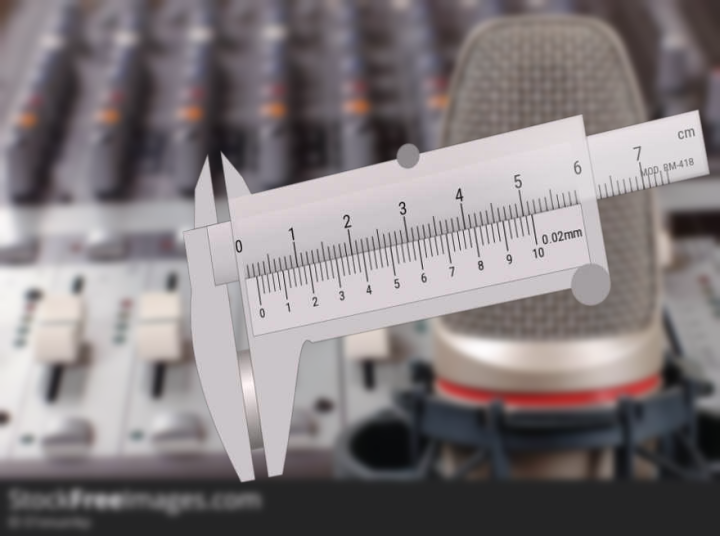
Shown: mm 2.4
